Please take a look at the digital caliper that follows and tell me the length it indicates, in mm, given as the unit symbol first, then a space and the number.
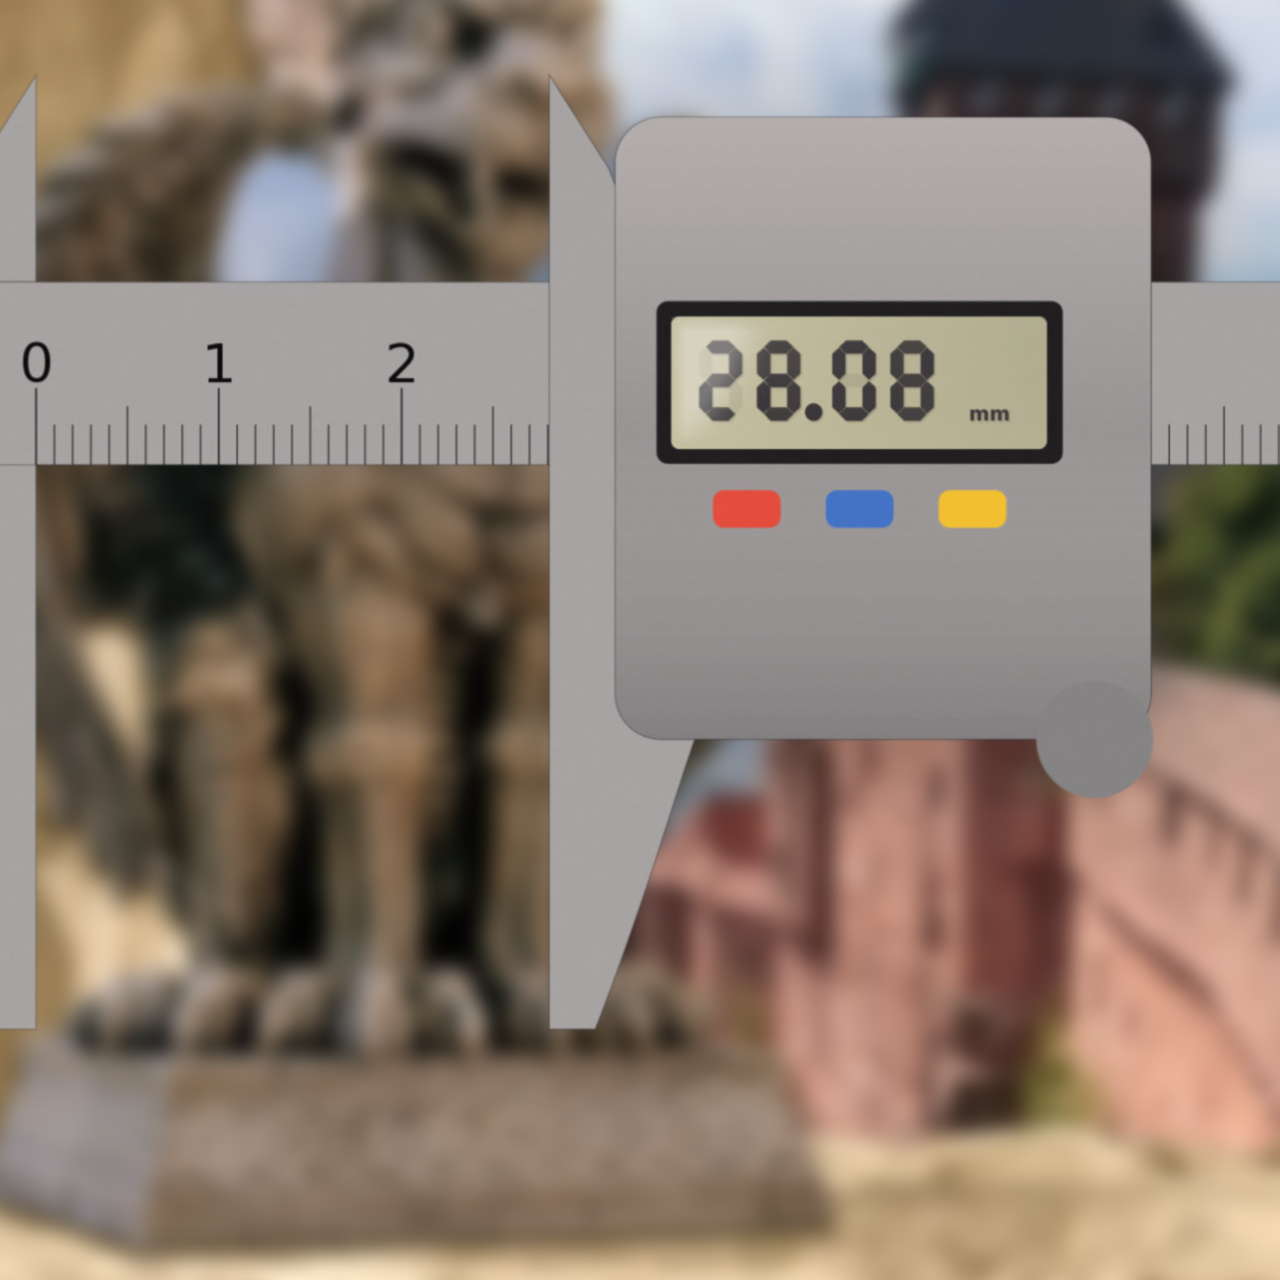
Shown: mm 28.08
